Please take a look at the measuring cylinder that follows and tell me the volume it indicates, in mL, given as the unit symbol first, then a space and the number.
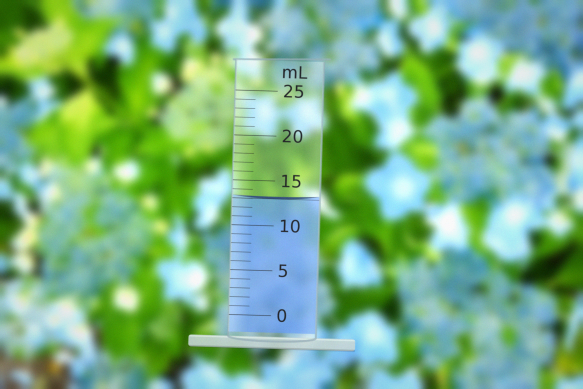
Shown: mL 13
